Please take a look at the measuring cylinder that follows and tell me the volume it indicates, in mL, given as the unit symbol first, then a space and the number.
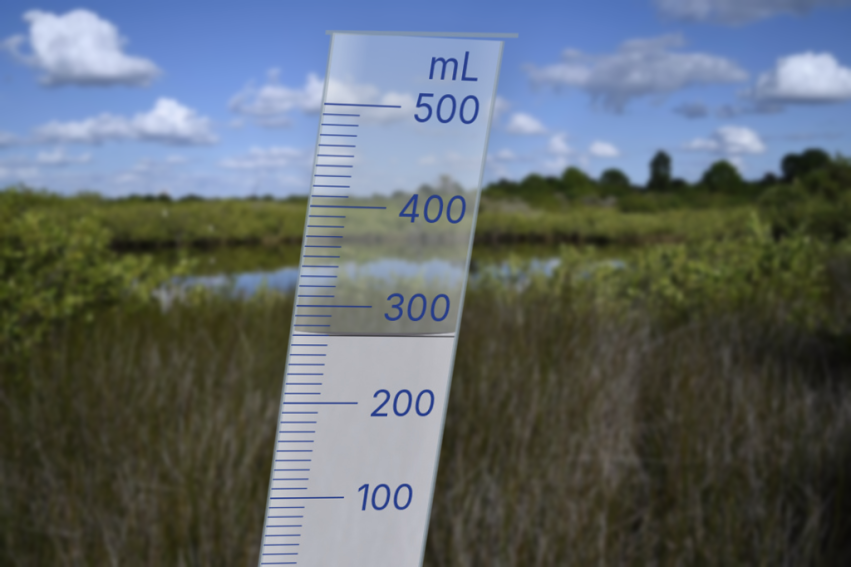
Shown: mL 270
